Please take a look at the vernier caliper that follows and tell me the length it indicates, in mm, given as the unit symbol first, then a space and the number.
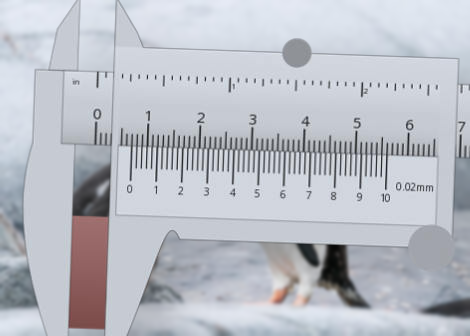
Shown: mm 7.0
